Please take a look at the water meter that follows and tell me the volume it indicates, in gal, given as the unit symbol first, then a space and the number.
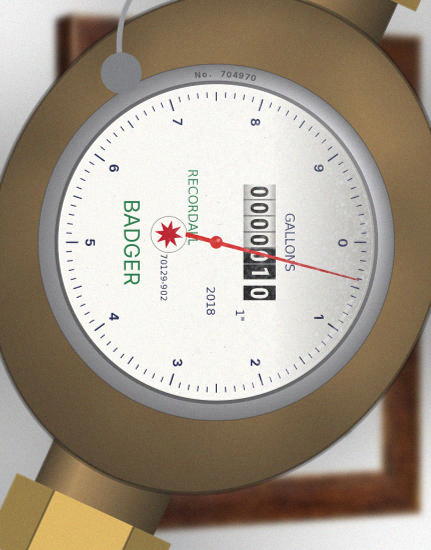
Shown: gal 10.4
